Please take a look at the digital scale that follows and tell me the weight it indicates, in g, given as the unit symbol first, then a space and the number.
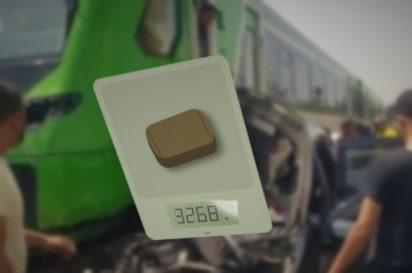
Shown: g 3268
